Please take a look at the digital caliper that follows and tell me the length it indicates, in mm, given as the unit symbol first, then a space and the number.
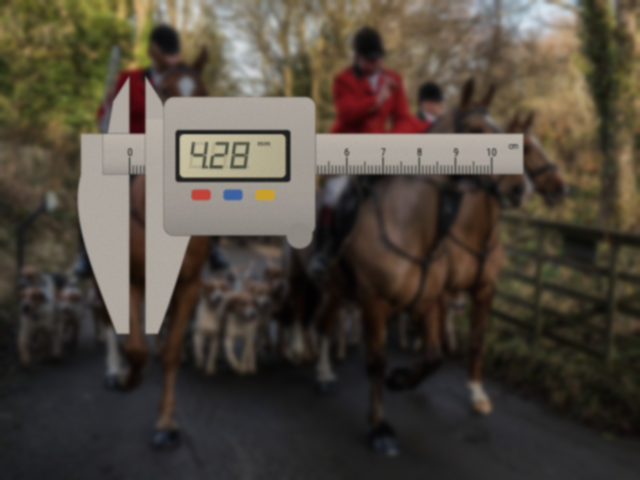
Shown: mm 4.28
